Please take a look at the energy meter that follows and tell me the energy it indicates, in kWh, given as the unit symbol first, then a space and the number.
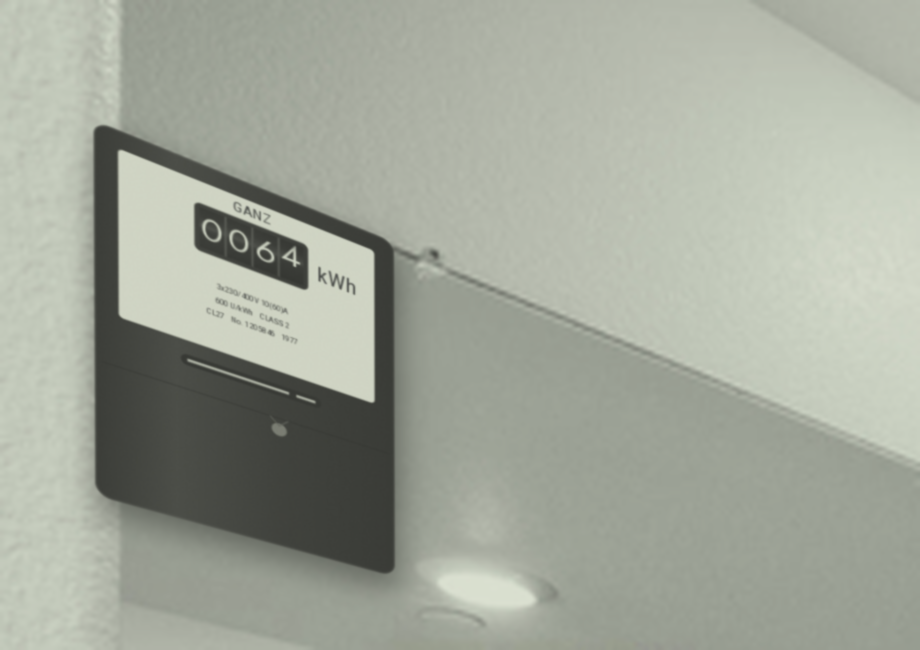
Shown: kWh 64
